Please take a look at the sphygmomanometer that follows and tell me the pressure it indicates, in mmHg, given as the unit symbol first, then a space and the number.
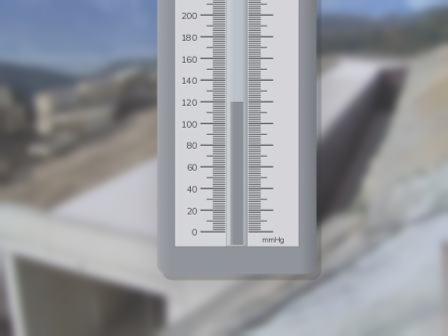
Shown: mmHg 120
